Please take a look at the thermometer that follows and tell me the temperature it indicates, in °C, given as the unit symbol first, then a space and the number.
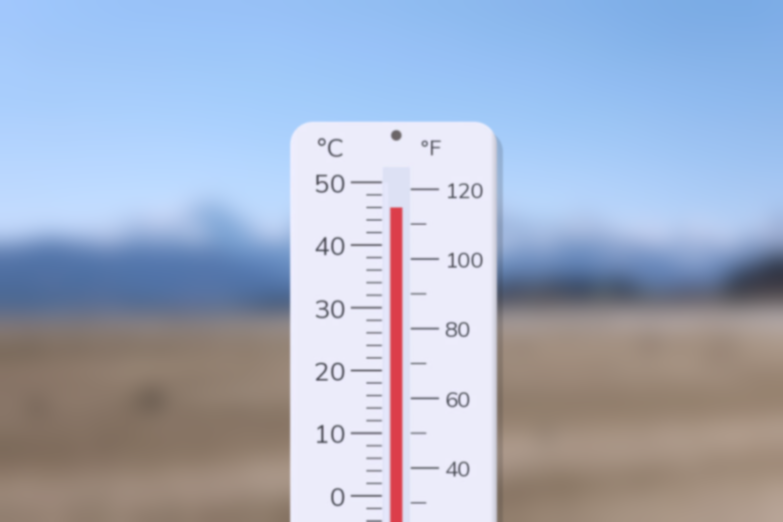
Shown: °C 46
